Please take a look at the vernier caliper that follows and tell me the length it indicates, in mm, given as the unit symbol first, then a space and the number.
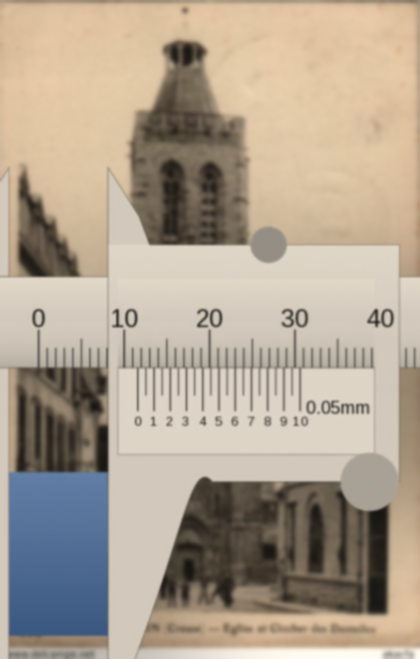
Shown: mm 11.6
